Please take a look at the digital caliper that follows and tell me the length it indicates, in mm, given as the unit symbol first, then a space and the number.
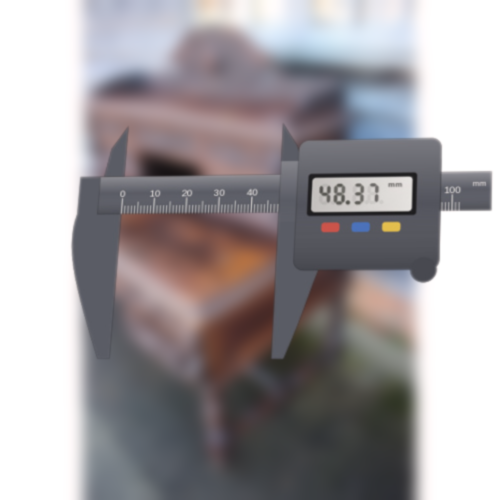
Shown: mm 48.37
